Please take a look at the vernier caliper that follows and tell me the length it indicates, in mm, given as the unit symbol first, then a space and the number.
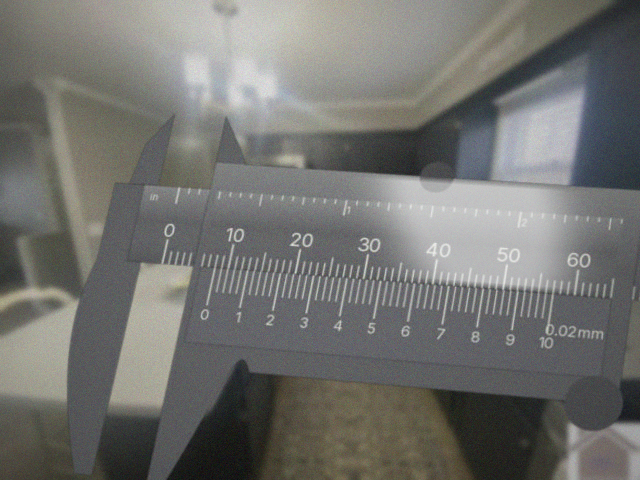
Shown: mm 8.0
